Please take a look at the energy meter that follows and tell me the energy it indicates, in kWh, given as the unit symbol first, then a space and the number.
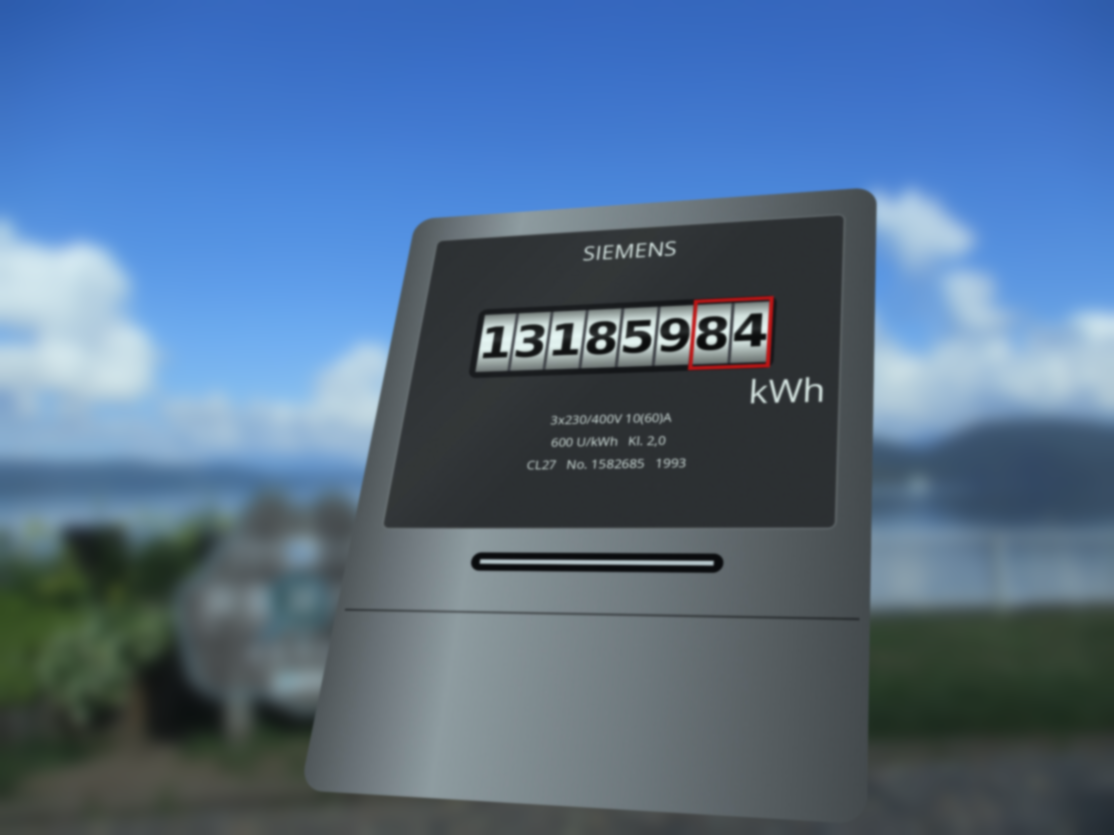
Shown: kWh 131859.84
